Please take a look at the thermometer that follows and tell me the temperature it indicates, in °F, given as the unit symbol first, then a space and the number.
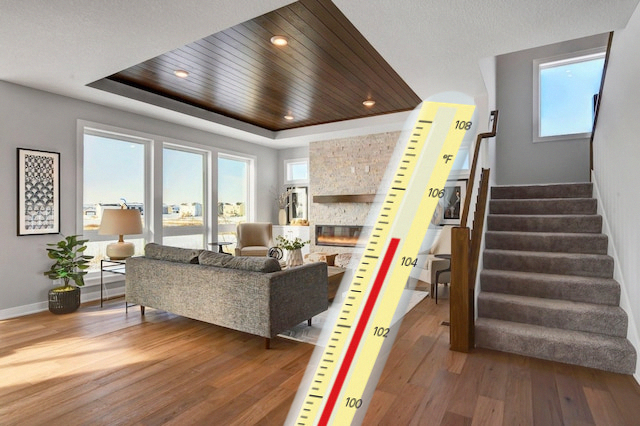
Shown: °F 104.6
